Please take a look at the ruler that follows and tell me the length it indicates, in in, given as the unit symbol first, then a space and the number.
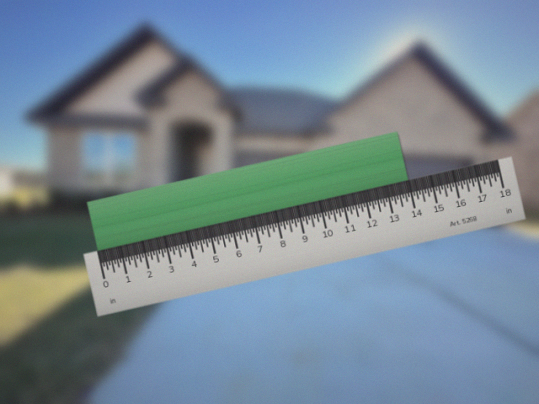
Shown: in 14
